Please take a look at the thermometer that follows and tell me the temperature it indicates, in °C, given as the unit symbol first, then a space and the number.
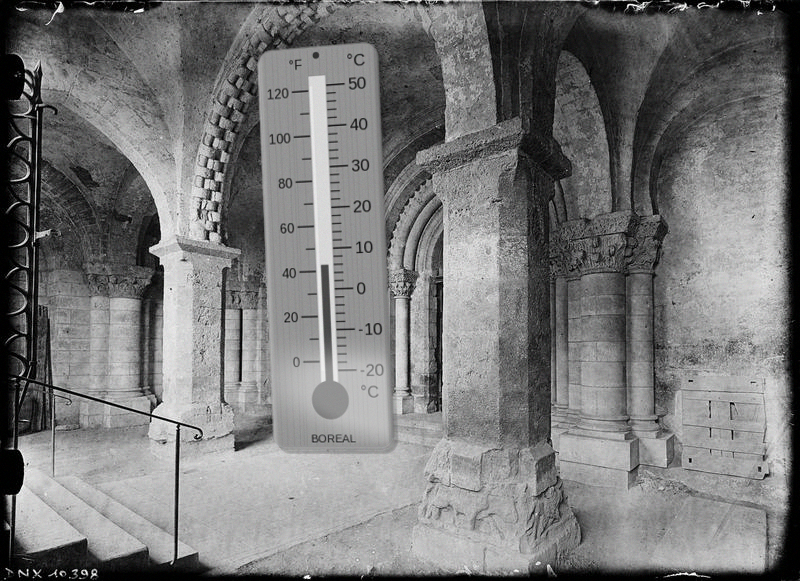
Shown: °C 6
